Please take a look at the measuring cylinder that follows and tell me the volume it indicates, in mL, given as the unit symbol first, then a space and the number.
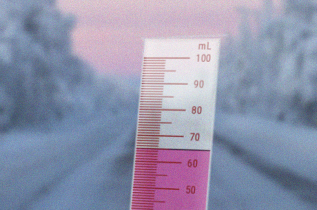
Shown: mL 65
